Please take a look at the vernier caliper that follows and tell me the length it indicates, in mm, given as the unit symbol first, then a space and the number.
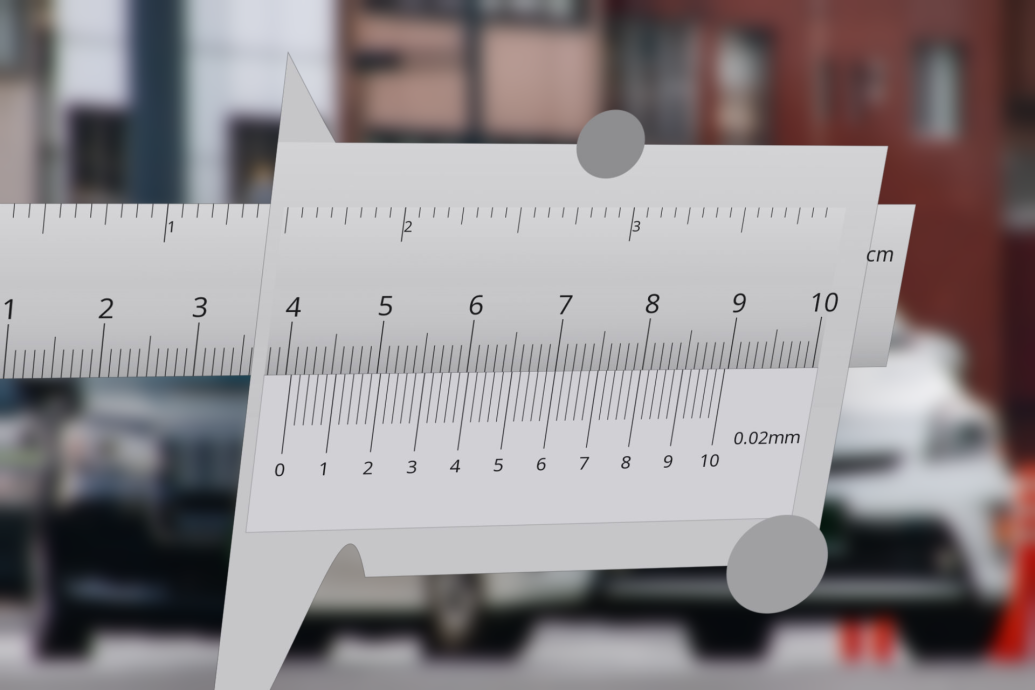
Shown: mm 40.6
